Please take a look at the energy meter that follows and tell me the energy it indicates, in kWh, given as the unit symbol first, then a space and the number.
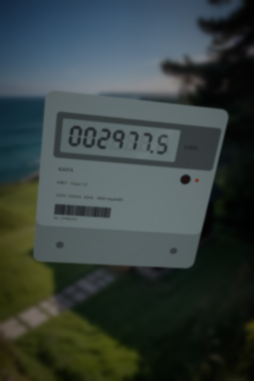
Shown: kWh 2977.5
